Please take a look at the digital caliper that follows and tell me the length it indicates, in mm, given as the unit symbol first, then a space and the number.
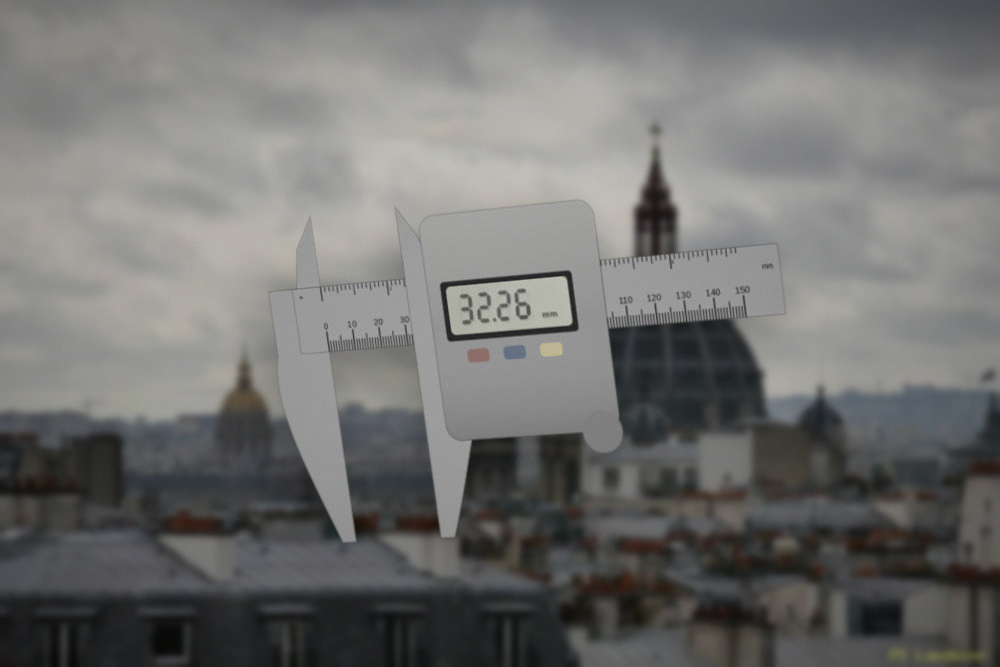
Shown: mm 32.26
